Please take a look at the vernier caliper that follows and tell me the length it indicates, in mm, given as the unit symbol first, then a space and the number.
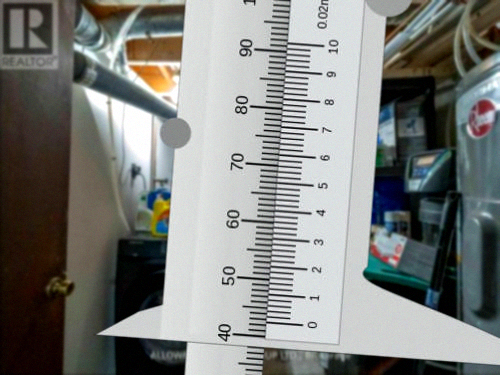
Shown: mm 42.5
